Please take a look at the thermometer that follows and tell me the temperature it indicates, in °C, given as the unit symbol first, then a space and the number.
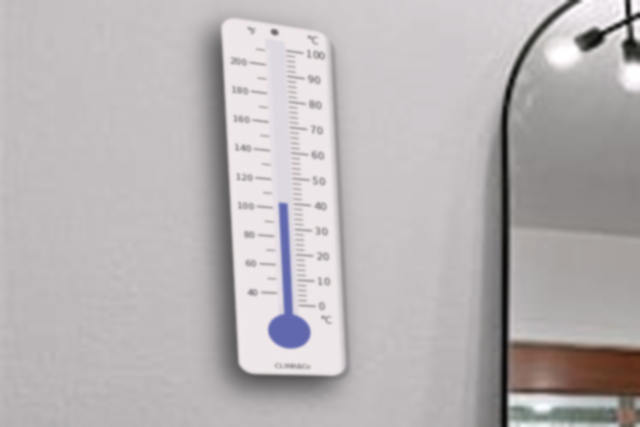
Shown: °C 40
